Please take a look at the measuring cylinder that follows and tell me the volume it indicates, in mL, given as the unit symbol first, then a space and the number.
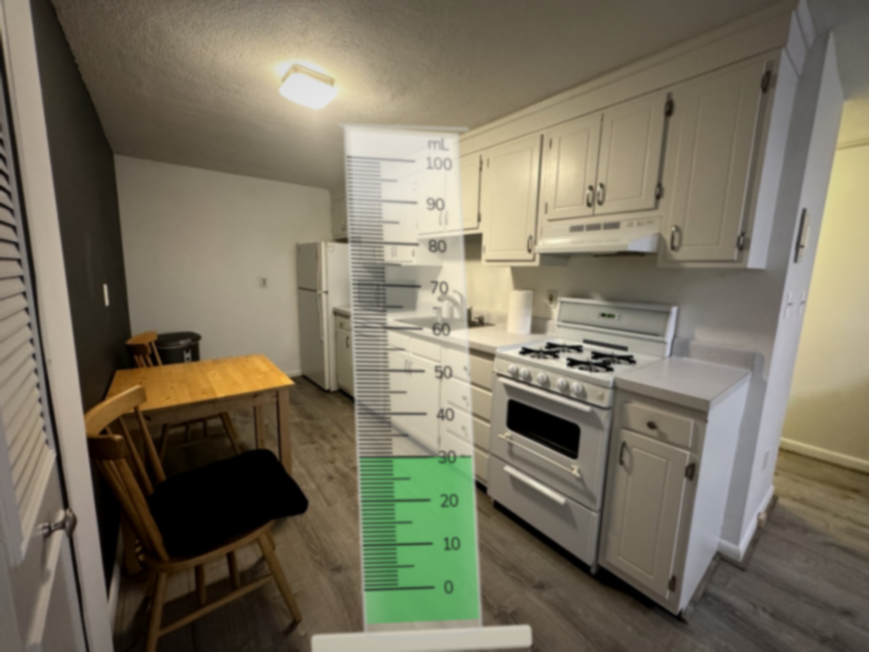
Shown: mL 30
